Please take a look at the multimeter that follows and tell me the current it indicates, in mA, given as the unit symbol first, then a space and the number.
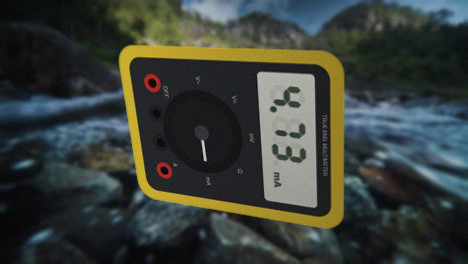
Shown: mA 4.73
